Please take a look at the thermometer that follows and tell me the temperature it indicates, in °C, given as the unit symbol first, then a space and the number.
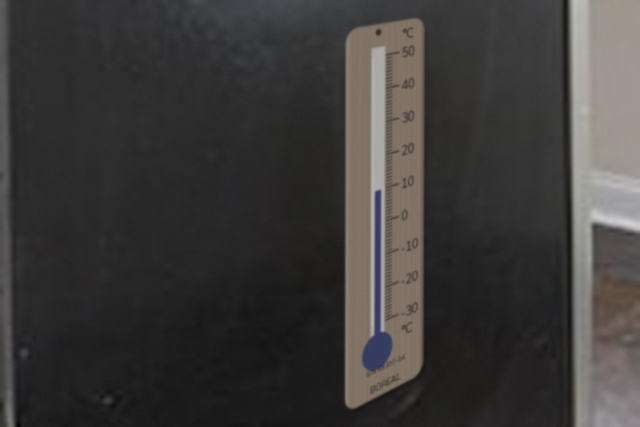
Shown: °C 10
